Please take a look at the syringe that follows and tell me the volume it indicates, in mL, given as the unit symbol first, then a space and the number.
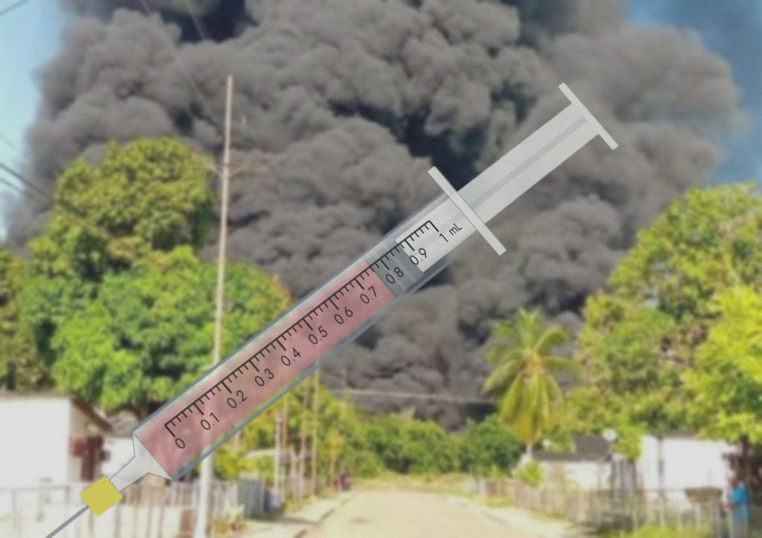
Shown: mL 0.76
